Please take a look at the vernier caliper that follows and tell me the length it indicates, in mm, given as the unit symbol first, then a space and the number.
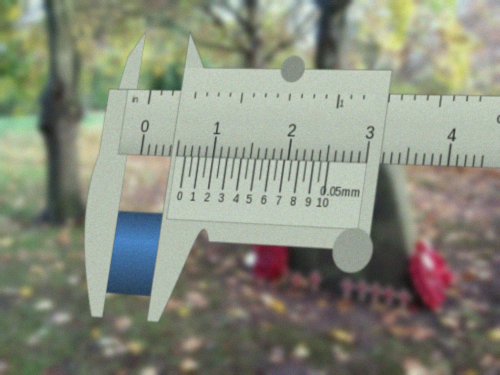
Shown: mm 6.2
